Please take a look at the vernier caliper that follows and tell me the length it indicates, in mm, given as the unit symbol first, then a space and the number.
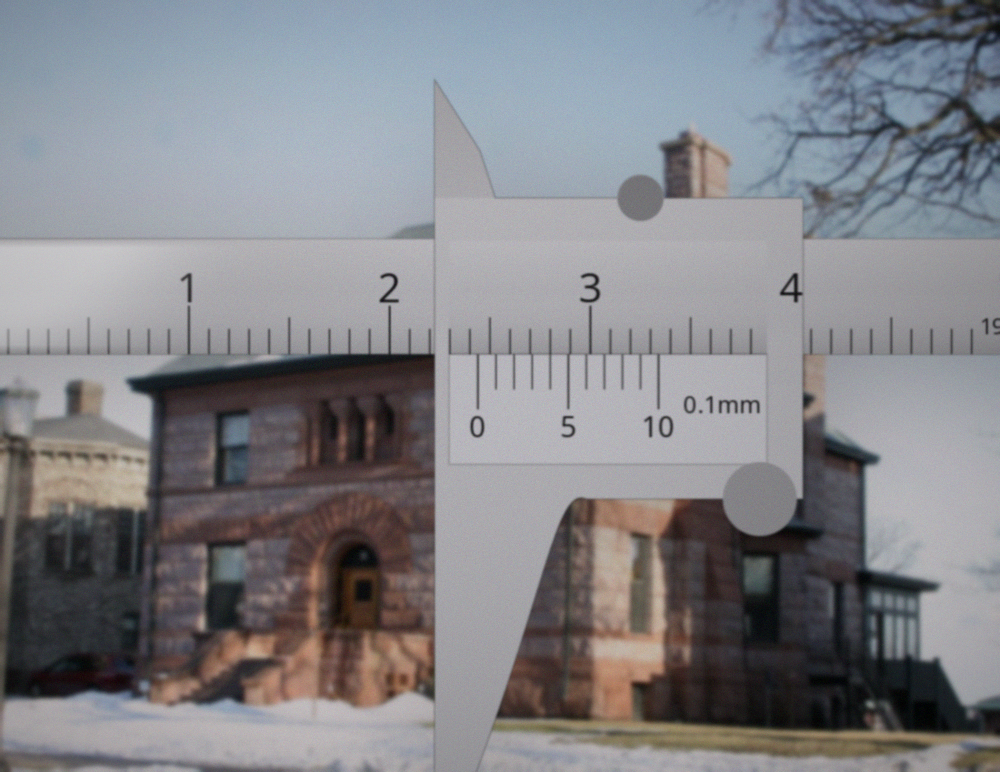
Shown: mm 24.4
